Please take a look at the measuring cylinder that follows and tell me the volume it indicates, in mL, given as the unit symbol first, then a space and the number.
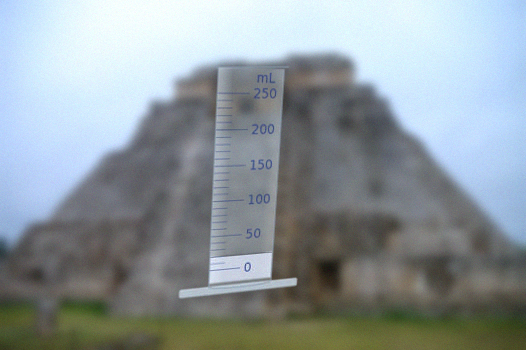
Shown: mL 20
